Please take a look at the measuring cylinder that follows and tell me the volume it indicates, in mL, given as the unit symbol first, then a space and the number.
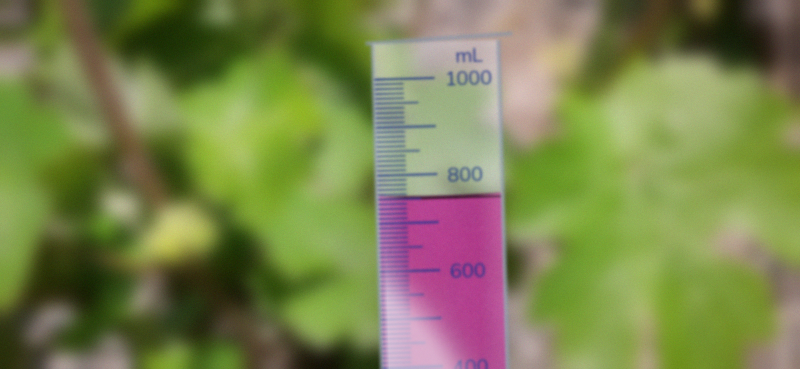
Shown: mL 750
